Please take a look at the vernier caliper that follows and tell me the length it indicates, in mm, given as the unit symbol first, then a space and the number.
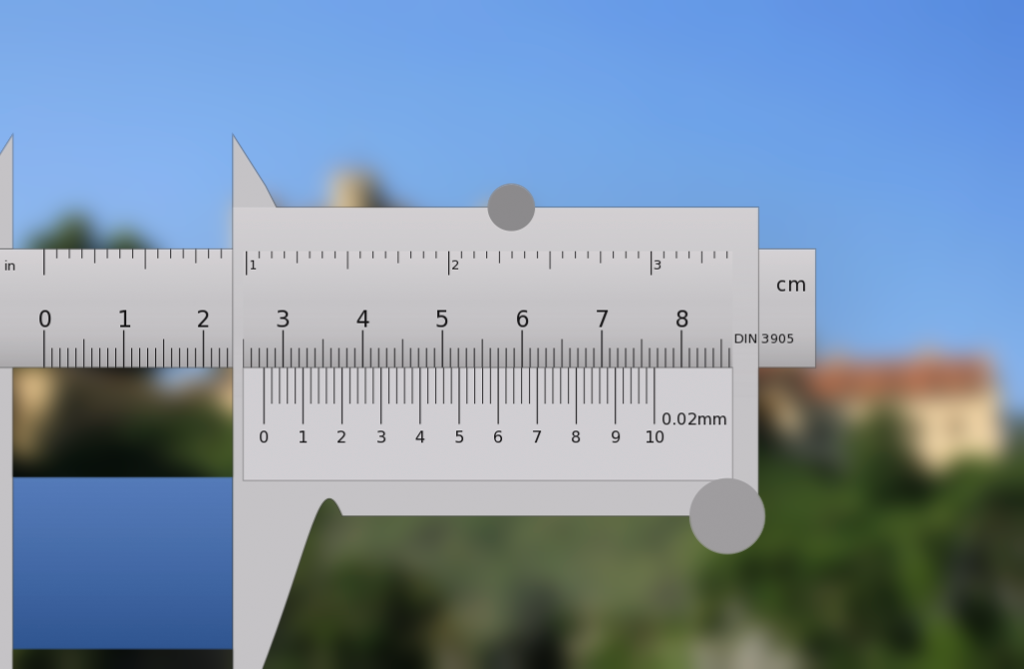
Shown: mm 27.6
